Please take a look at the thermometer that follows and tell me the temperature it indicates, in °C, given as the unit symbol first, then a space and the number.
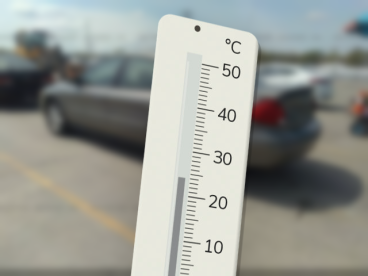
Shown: °C 24
